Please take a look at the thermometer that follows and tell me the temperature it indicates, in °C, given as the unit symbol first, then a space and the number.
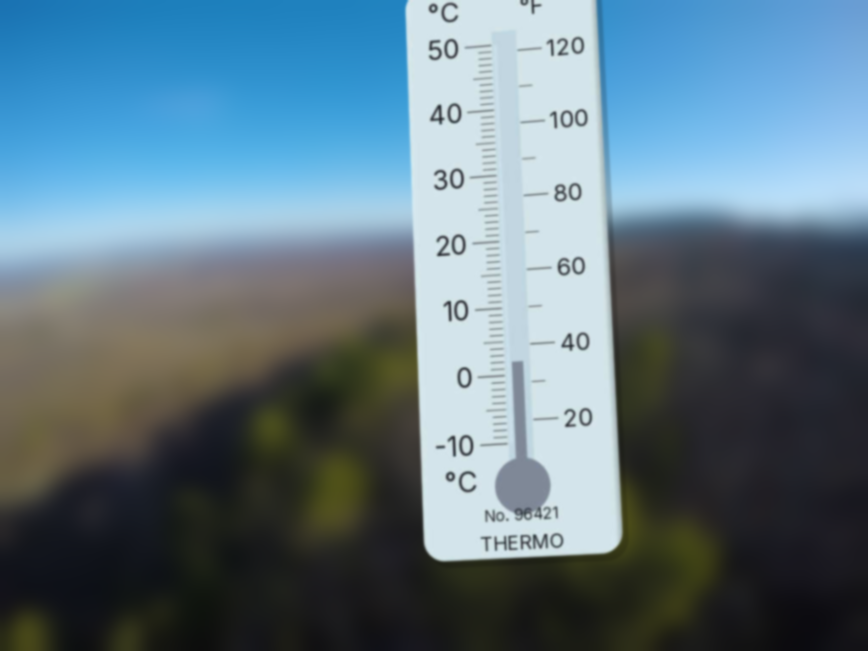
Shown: °C 2
